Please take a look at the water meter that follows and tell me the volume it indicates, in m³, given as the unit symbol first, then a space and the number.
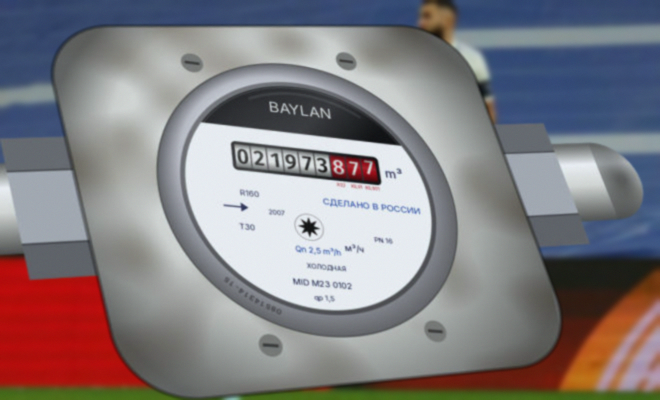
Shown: m³ 21973.877
